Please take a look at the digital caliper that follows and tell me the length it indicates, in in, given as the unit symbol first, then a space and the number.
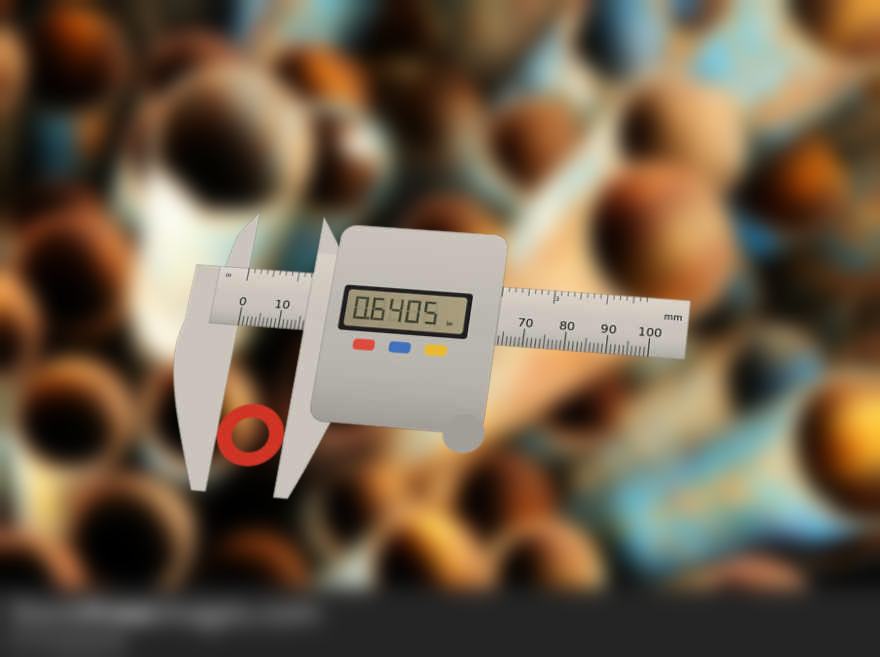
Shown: in 0.6405
